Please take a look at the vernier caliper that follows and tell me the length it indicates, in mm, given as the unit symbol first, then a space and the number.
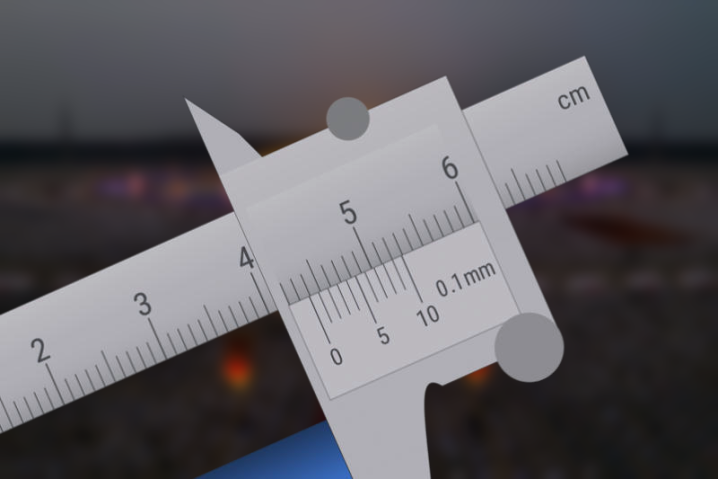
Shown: mm 43.9
